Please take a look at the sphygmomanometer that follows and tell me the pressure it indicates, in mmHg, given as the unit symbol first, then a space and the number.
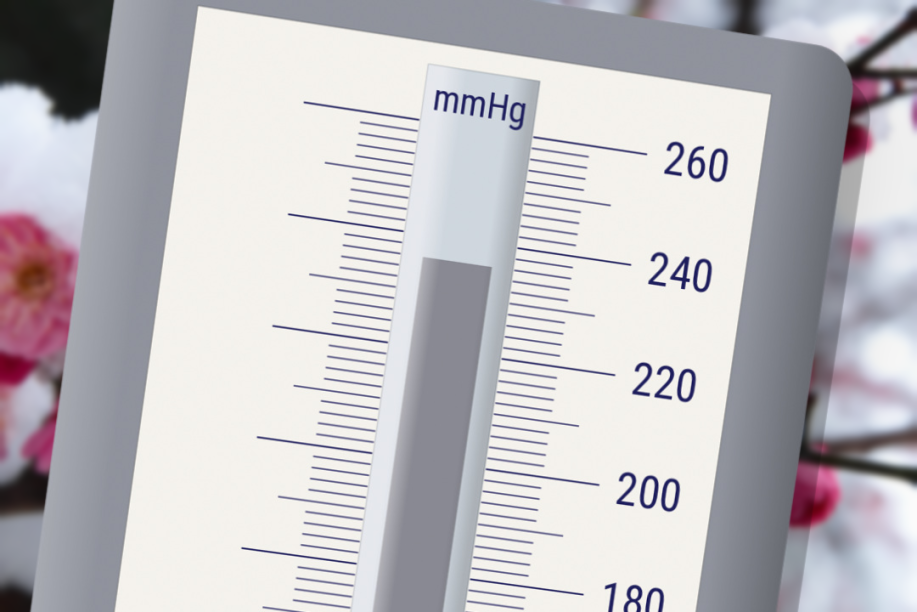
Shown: mmHg 236
